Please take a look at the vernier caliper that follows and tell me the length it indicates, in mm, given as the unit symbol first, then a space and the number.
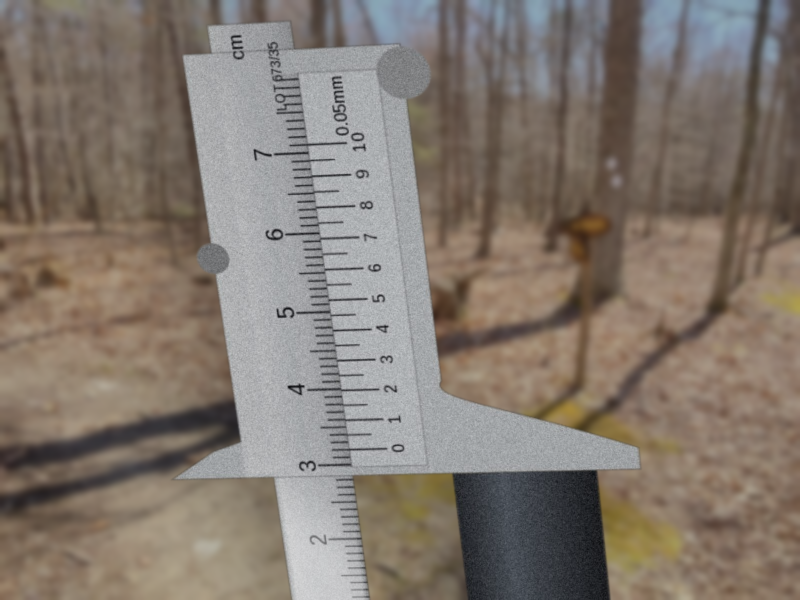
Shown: mm 32.0
